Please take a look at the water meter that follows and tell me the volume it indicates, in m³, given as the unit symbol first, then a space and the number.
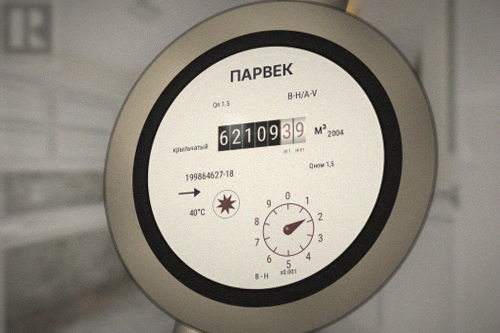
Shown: m³ 62109.391
